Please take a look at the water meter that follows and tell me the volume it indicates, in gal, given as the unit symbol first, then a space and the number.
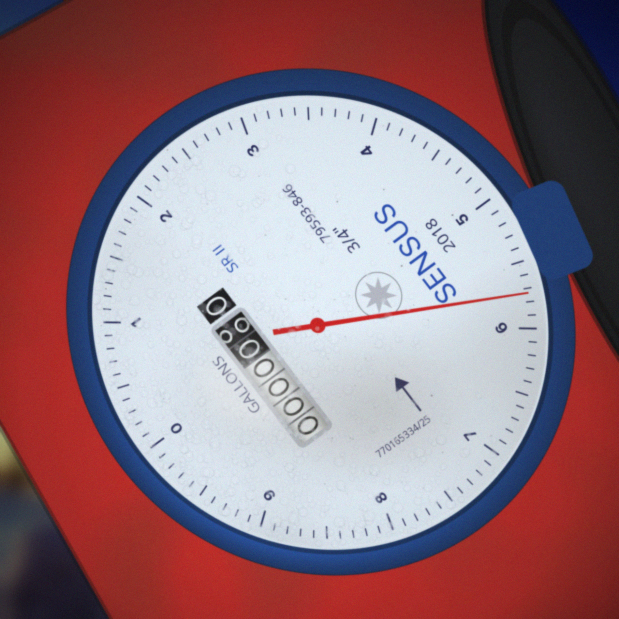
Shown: gal 85.7
